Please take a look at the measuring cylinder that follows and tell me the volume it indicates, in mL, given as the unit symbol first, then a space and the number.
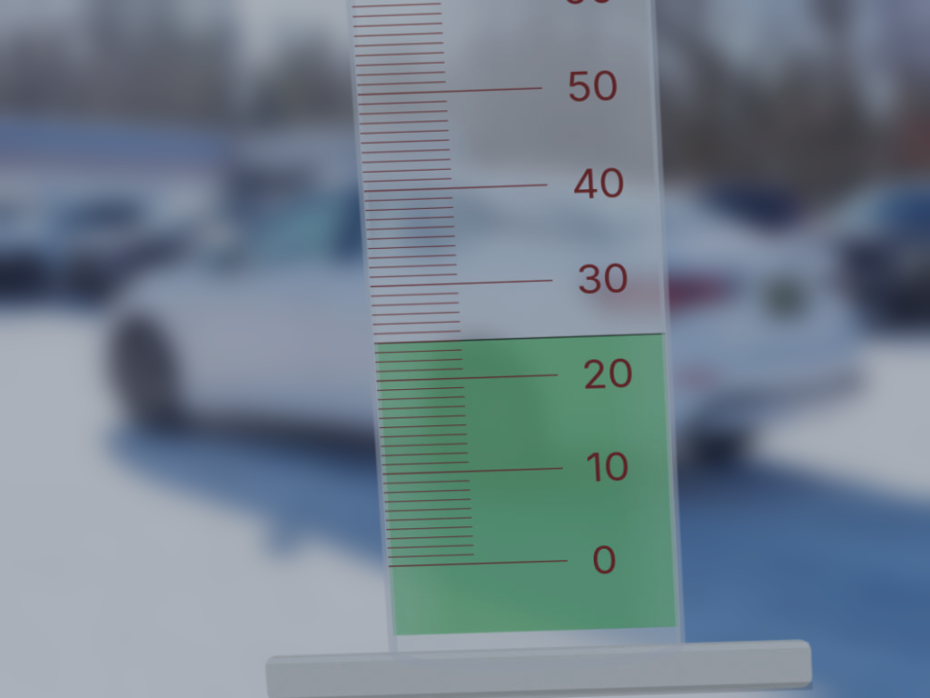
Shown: mL 24
